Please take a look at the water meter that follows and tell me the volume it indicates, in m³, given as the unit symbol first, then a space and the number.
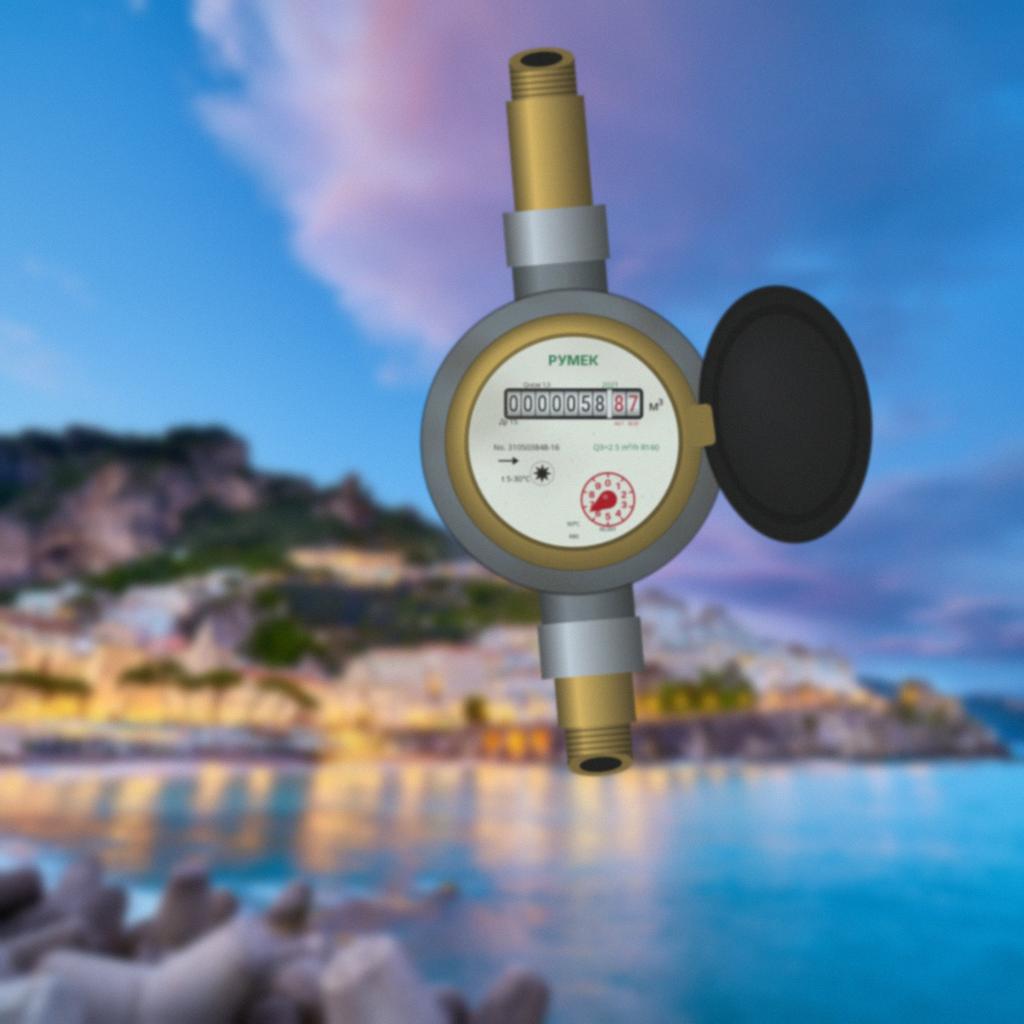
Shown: m³ 58.876
